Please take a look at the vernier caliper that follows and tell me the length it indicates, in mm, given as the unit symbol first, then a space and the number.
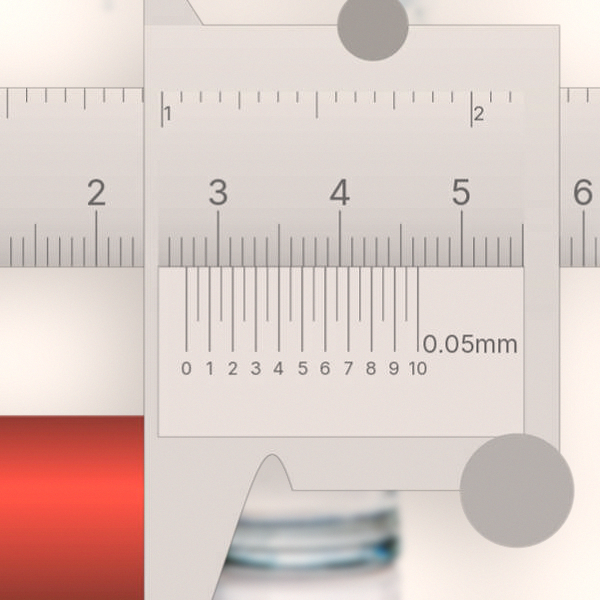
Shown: mm 27.4
